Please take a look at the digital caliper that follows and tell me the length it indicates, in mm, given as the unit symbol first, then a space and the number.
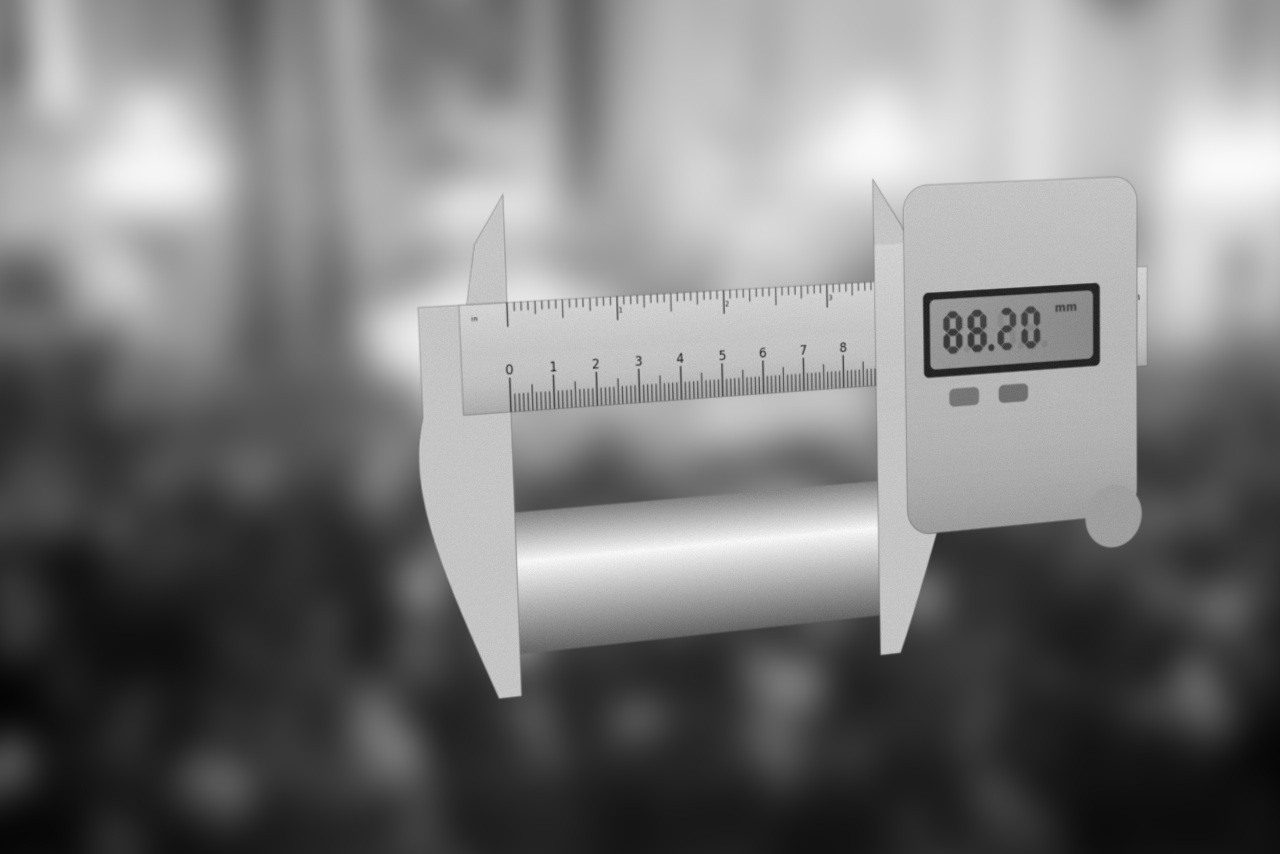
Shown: mm 88.20
